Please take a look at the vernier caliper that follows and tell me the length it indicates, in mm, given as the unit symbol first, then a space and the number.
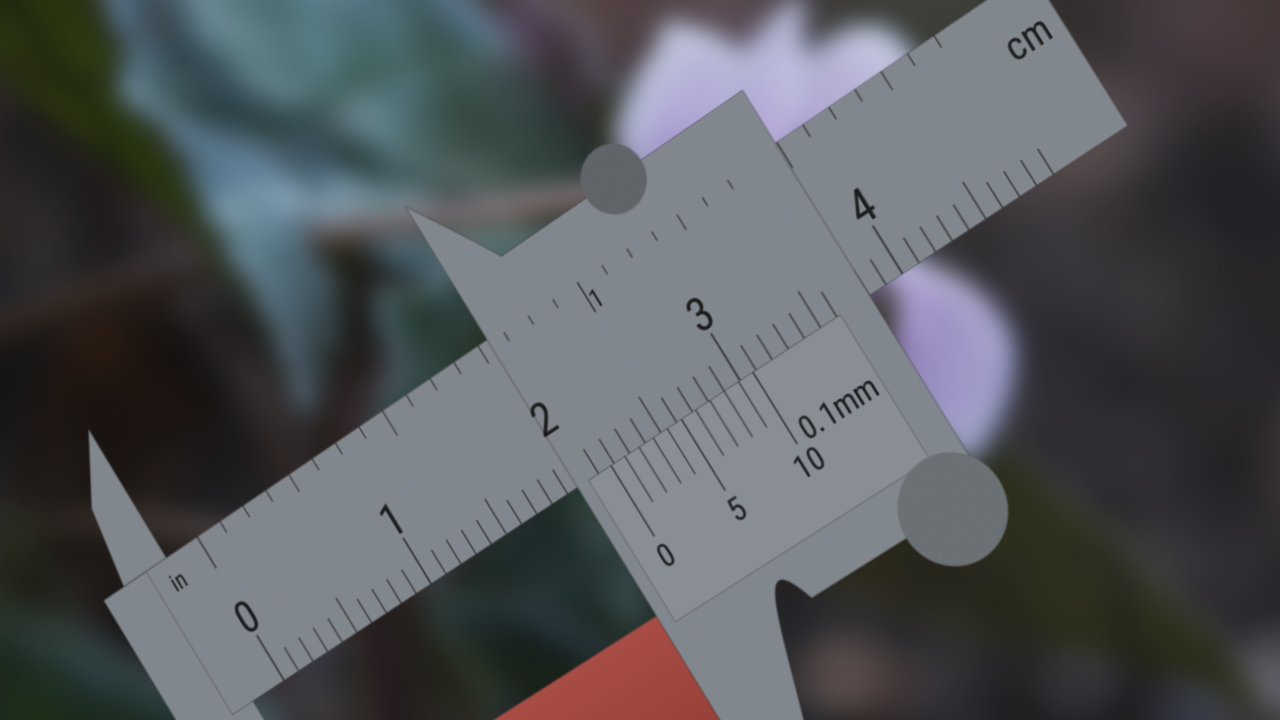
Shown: mm 21.8
